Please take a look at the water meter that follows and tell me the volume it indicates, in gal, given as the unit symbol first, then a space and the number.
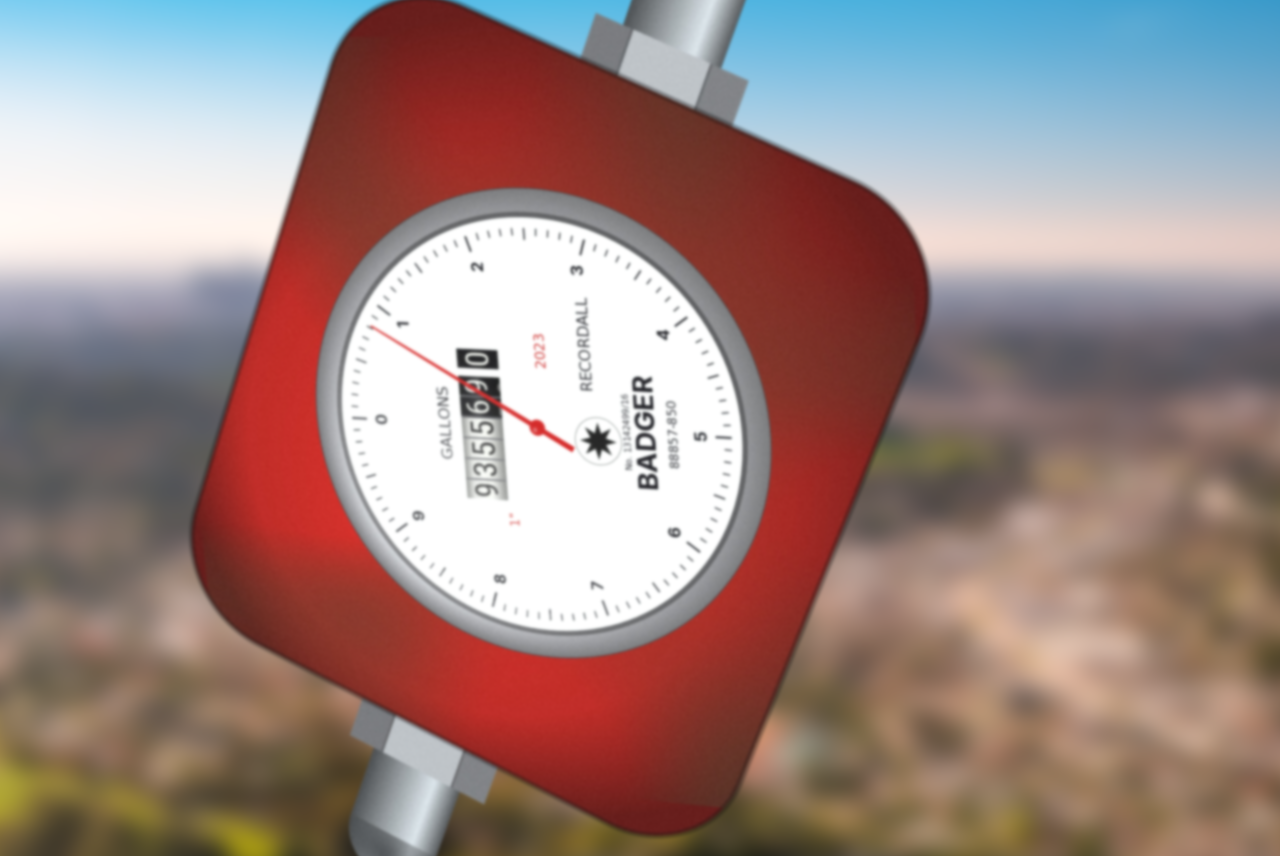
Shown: gal 9355690.8
